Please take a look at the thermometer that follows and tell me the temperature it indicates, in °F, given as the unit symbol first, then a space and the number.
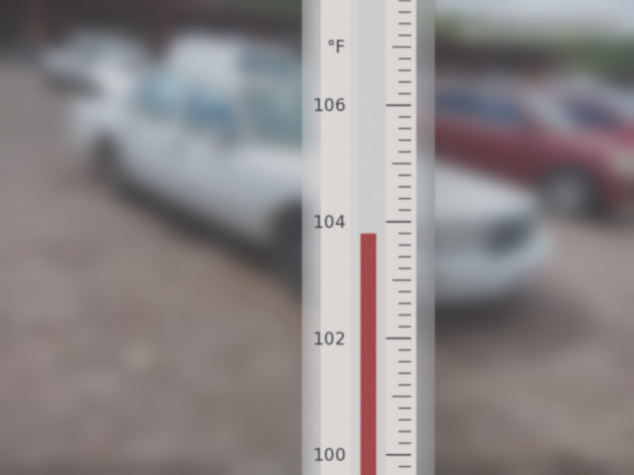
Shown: °F 103.8
